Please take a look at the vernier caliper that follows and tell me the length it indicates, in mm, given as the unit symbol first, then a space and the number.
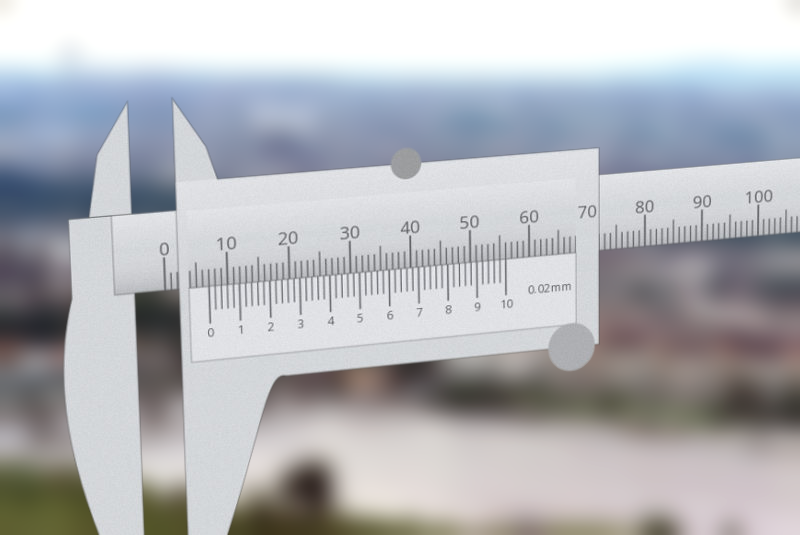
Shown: mm 7.0
